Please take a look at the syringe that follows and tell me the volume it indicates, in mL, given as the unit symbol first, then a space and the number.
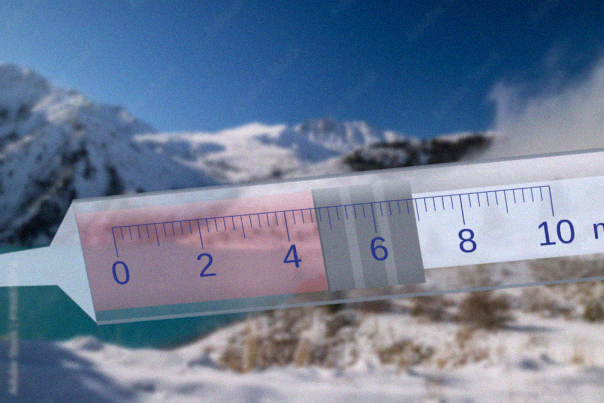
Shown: mL 4.7
